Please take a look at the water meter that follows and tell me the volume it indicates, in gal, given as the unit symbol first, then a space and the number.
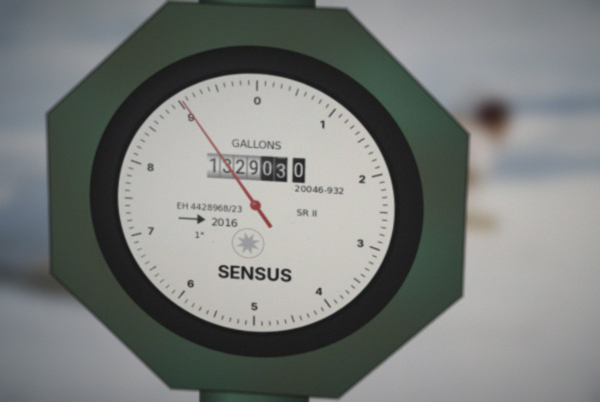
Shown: gal 1329029.0
